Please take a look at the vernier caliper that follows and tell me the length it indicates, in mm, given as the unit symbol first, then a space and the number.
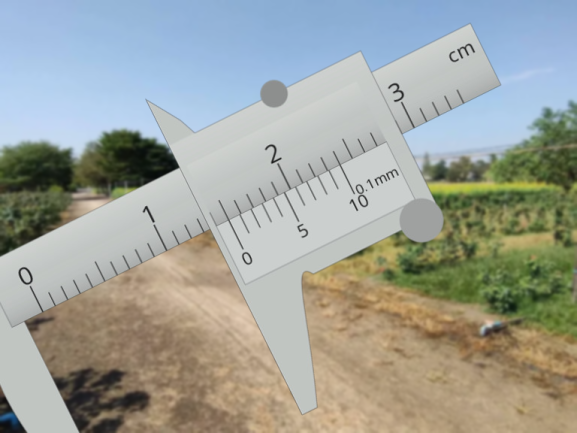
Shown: mm 15.0
